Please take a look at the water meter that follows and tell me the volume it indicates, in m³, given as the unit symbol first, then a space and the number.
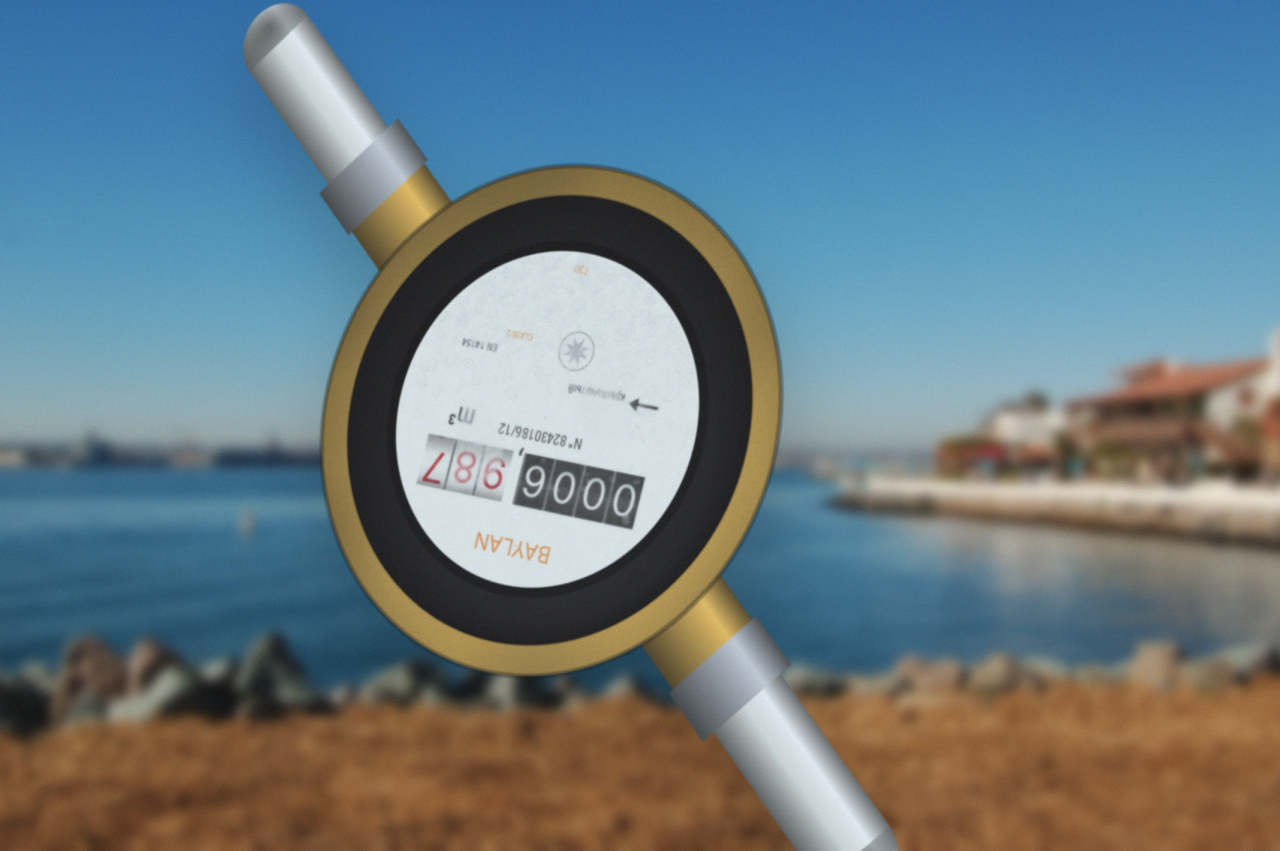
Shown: m³ 6.987
